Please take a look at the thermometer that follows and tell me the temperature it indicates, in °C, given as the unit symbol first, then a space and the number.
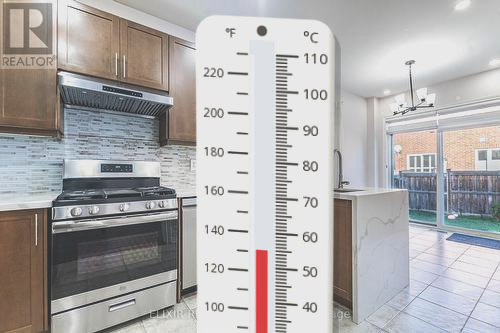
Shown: °C 55
